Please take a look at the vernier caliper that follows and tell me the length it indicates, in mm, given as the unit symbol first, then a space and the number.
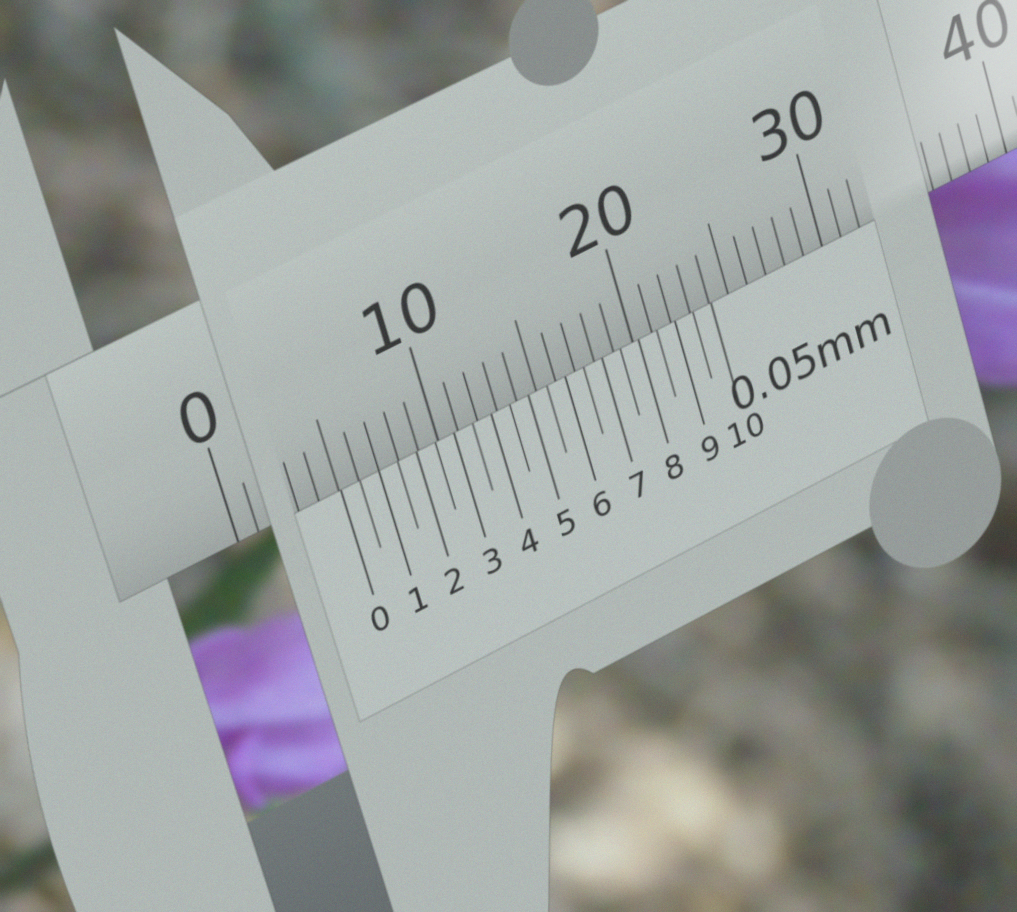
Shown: mm 5.1
